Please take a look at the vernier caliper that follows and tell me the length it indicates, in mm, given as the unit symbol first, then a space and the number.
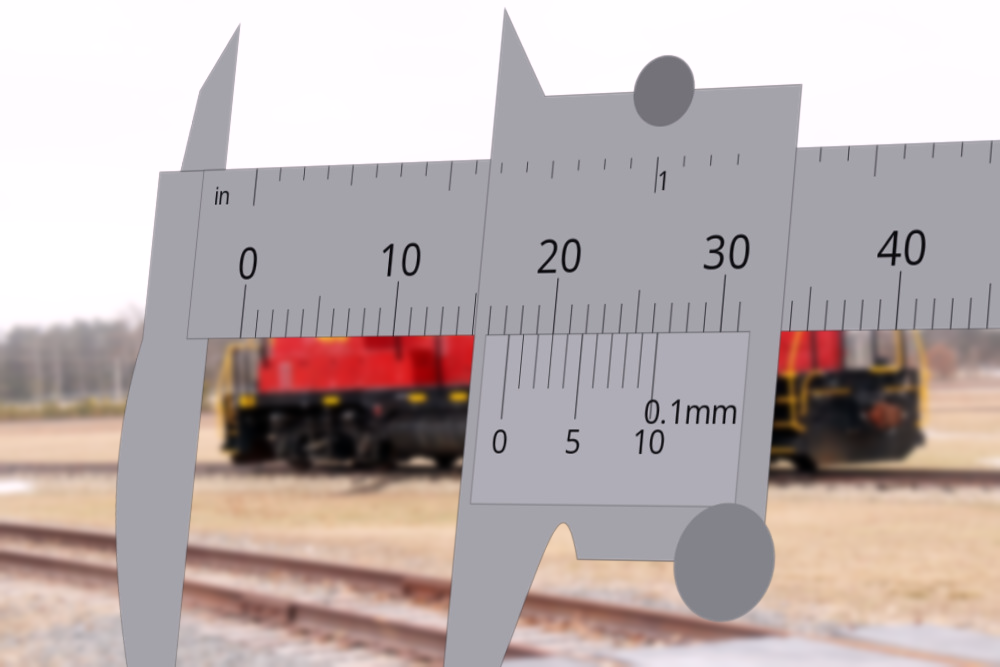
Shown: mm 17.3
